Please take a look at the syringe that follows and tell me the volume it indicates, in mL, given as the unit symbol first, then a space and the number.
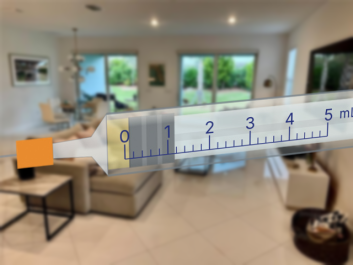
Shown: mL 0.1
